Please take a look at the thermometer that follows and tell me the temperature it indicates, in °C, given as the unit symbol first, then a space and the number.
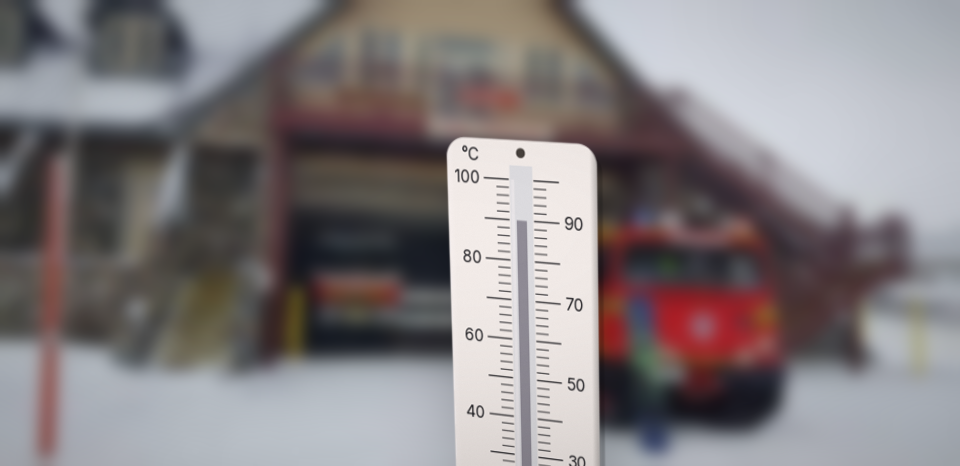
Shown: °C 90
